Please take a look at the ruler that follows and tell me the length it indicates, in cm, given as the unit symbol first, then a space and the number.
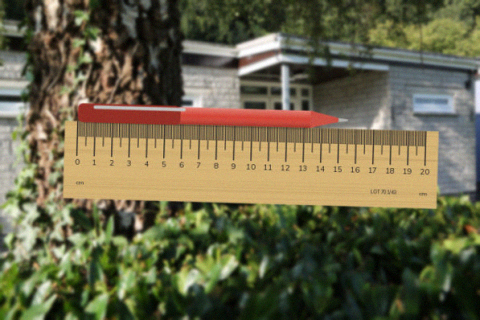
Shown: cm 15.5
